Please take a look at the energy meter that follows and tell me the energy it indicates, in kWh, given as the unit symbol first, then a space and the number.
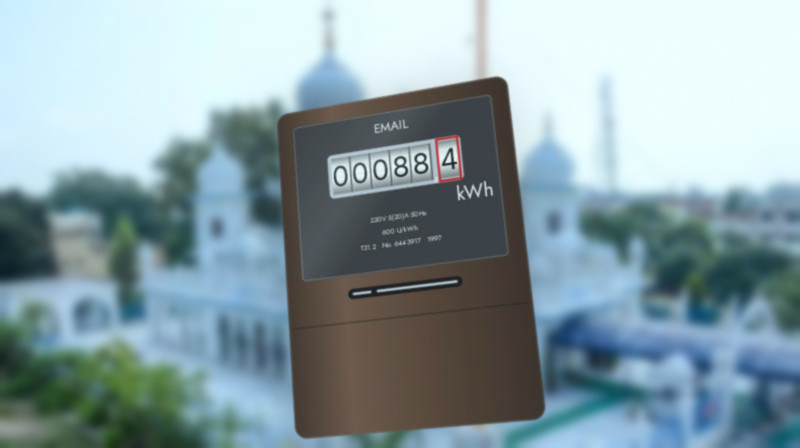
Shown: kWh 88.4
